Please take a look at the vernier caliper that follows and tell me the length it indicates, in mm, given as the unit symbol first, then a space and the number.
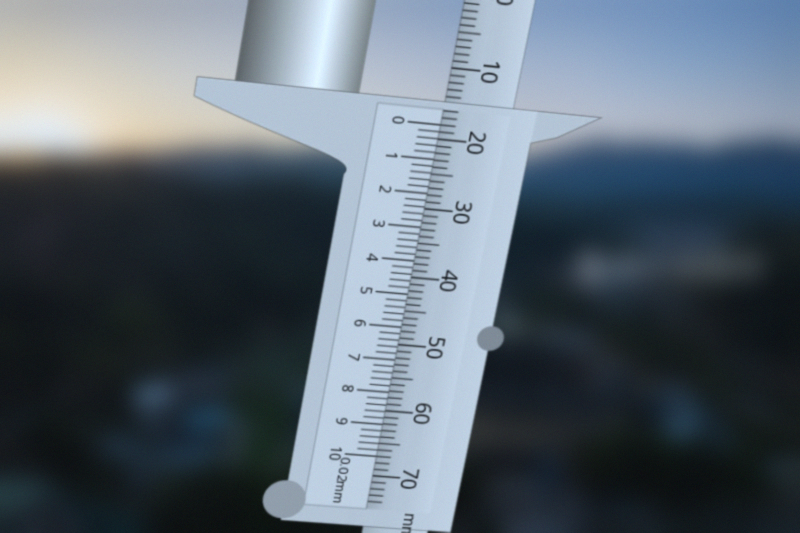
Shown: mm 18.0
